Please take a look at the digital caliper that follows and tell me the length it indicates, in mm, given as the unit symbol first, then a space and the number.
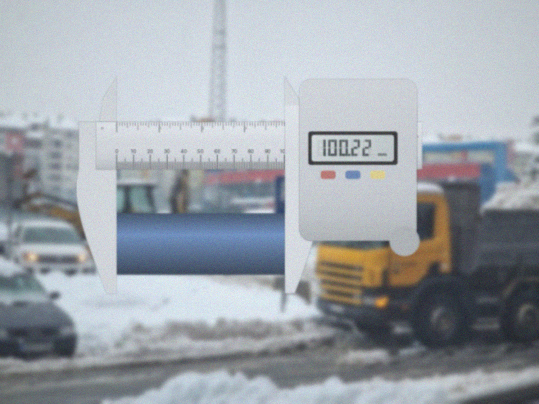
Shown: mm 100.22
